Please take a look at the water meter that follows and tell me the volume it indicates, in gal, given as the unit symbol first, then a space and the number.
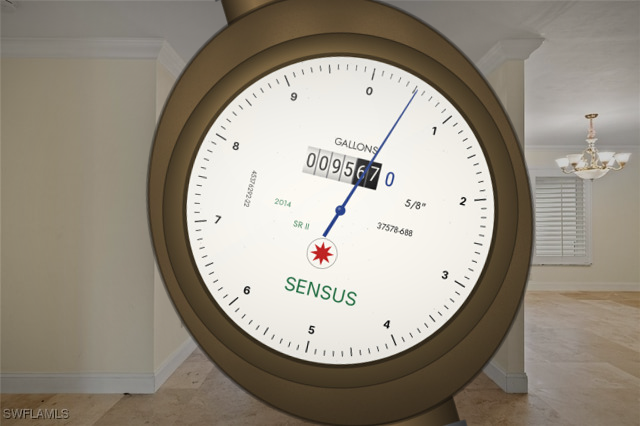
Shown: gal 95670.5
